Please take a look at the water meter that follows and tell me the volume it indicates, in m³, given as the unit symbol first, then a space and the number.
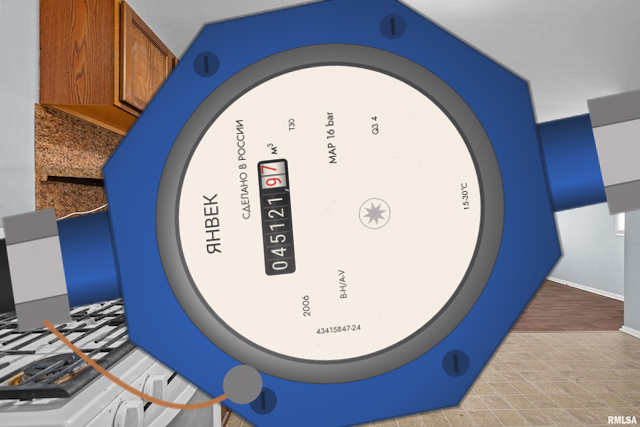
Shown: m³ 45121.97
